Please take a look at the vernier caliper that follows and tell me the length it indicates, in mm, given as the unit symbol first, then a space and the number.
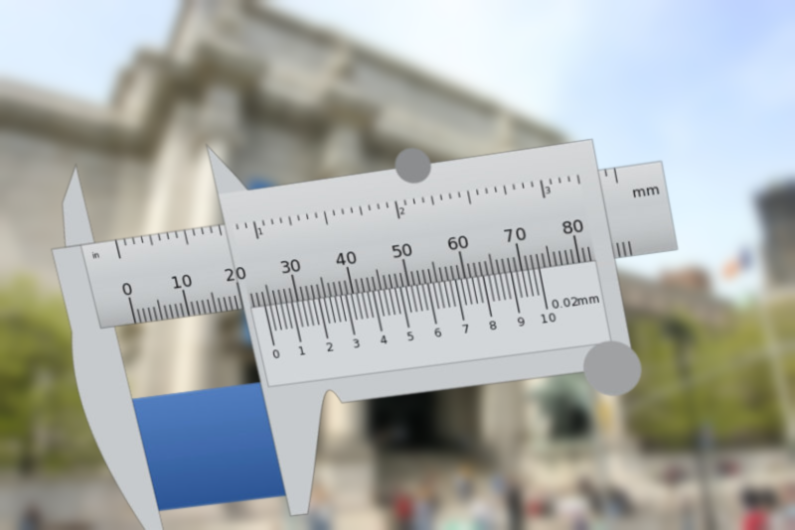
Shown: mm 24.0
